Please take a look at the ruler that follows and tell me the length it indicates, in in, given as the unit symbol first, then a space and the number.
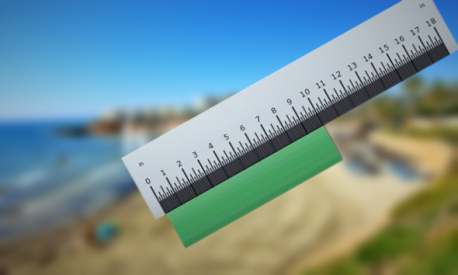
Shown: in 10
